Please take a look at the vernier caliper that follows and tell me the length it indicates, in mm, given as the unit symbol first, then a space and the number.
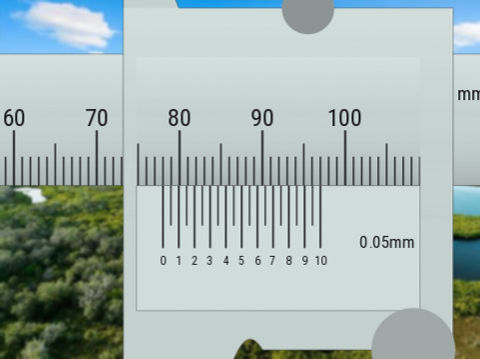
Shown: mm 78.0
